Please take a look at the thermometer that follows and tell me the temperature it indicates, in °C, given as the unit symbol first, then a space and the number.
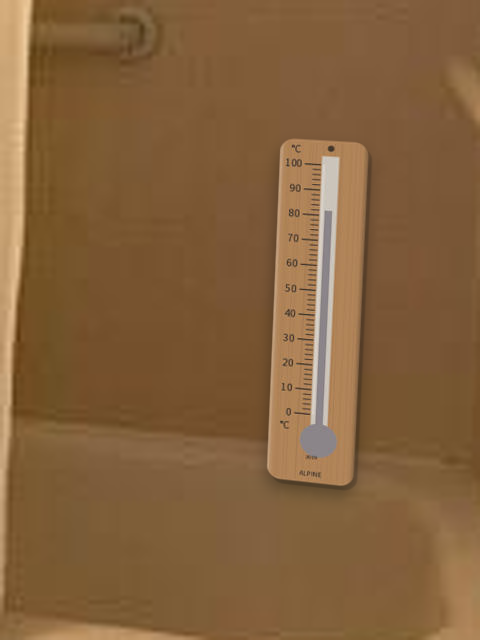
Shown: °C 82
